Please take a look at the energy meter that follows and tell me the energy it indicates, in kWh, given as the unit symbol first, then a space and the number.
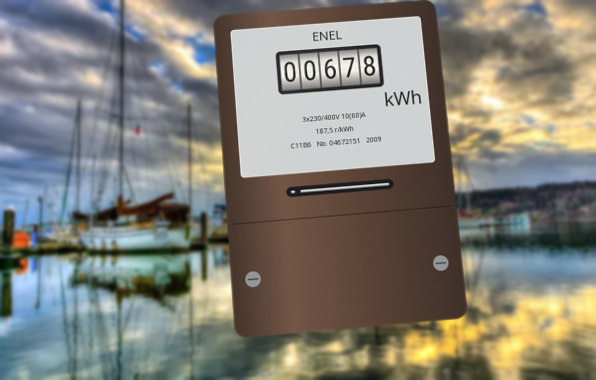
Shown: kWh 678
